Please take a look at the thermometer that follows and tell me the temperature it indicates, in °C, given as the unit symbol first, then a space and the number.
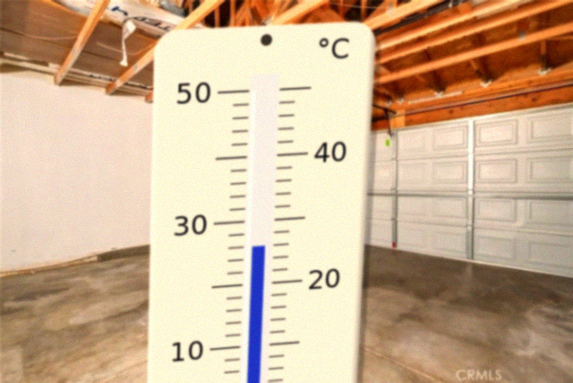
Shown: °C 26
